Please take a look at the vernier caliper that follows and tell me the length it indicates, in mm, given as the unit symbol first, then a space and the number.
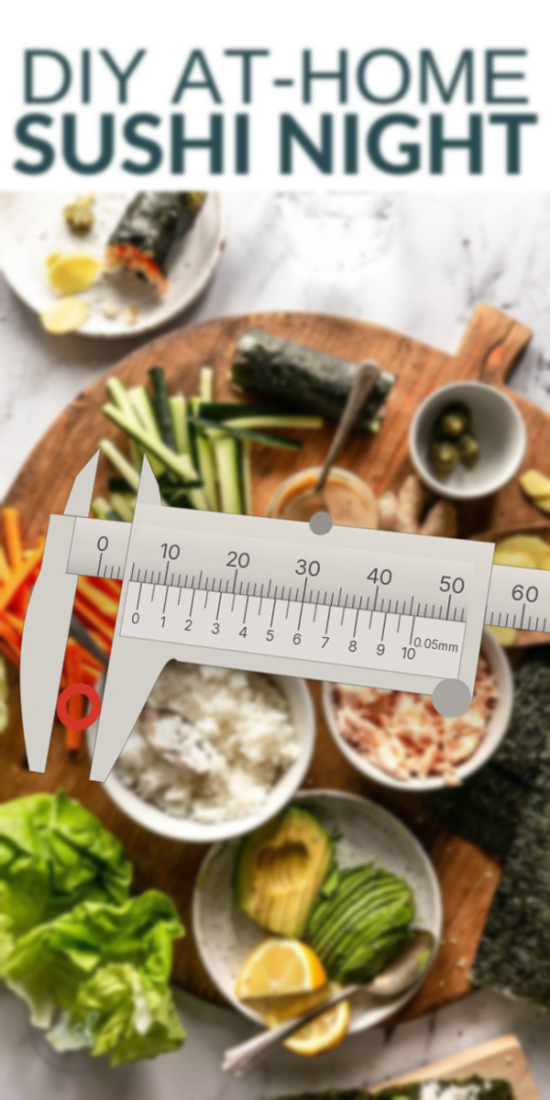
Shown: mm 6.6
